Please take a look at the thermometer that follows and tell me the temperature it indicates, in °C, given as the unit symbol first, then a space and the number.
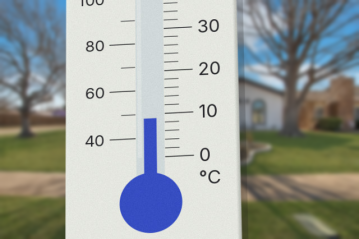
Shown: °C 9
